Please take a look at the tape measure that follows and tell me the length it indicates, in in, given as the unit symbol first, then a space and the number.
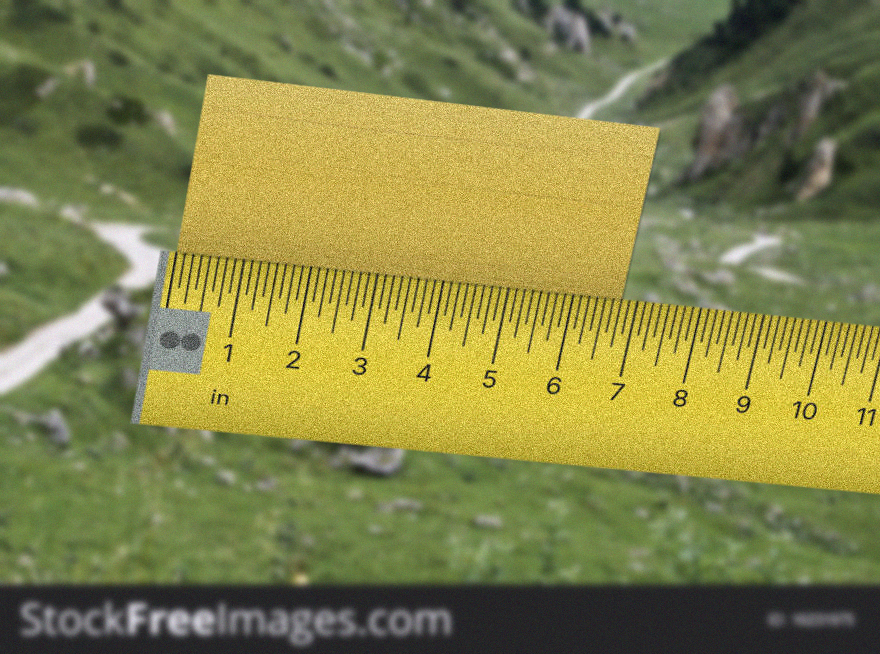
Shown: in 6.75
